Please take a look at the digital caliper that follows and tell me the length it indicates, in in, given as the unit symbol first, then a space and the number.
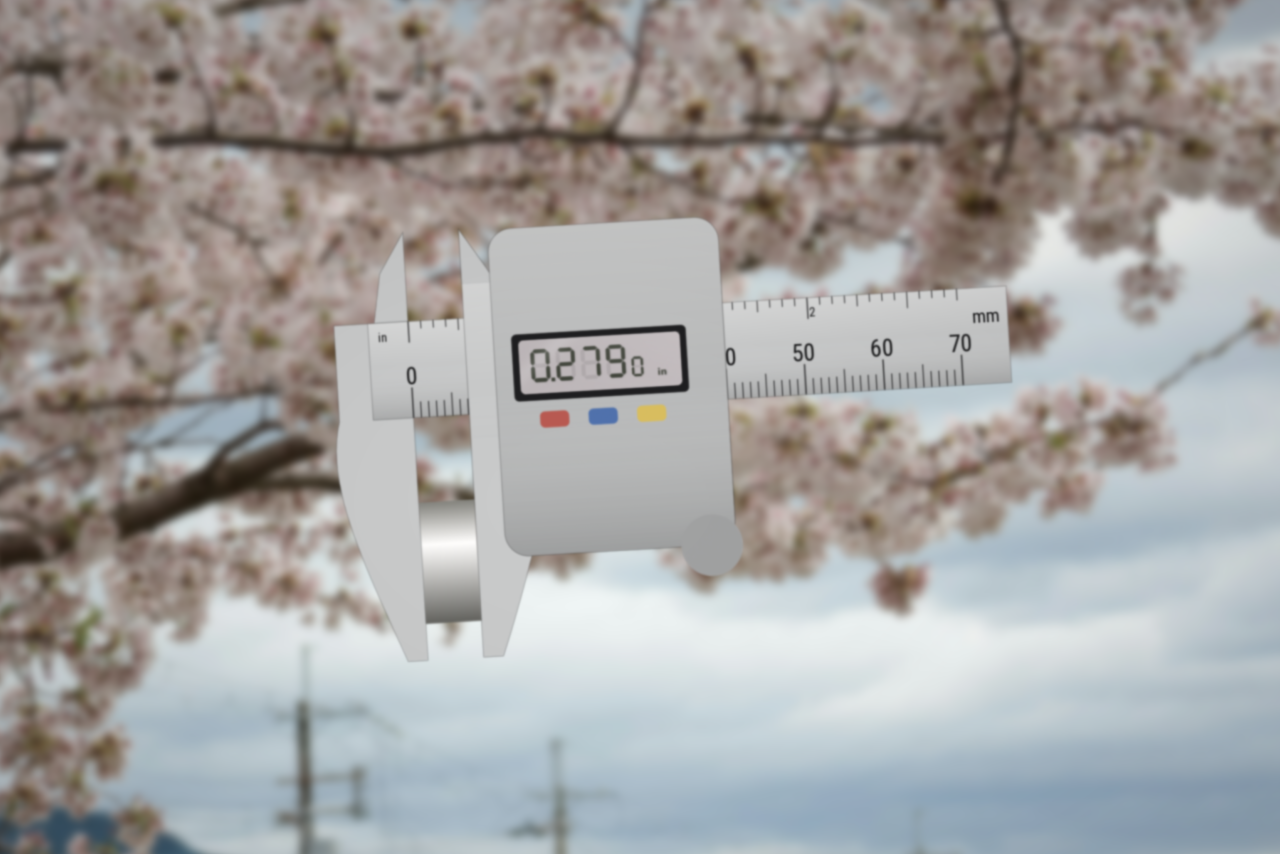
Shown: in 0.2790
